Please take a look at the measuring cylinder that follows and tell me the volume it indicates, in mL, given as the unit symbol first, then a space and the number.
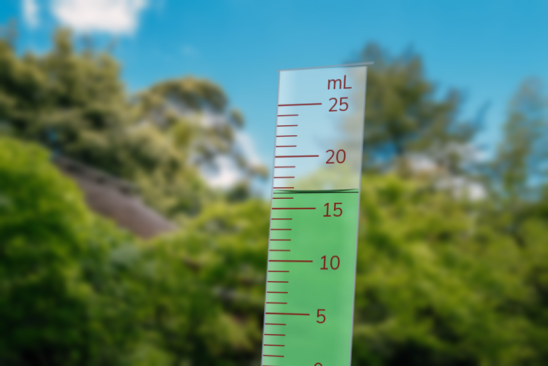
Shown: mL 16.5
